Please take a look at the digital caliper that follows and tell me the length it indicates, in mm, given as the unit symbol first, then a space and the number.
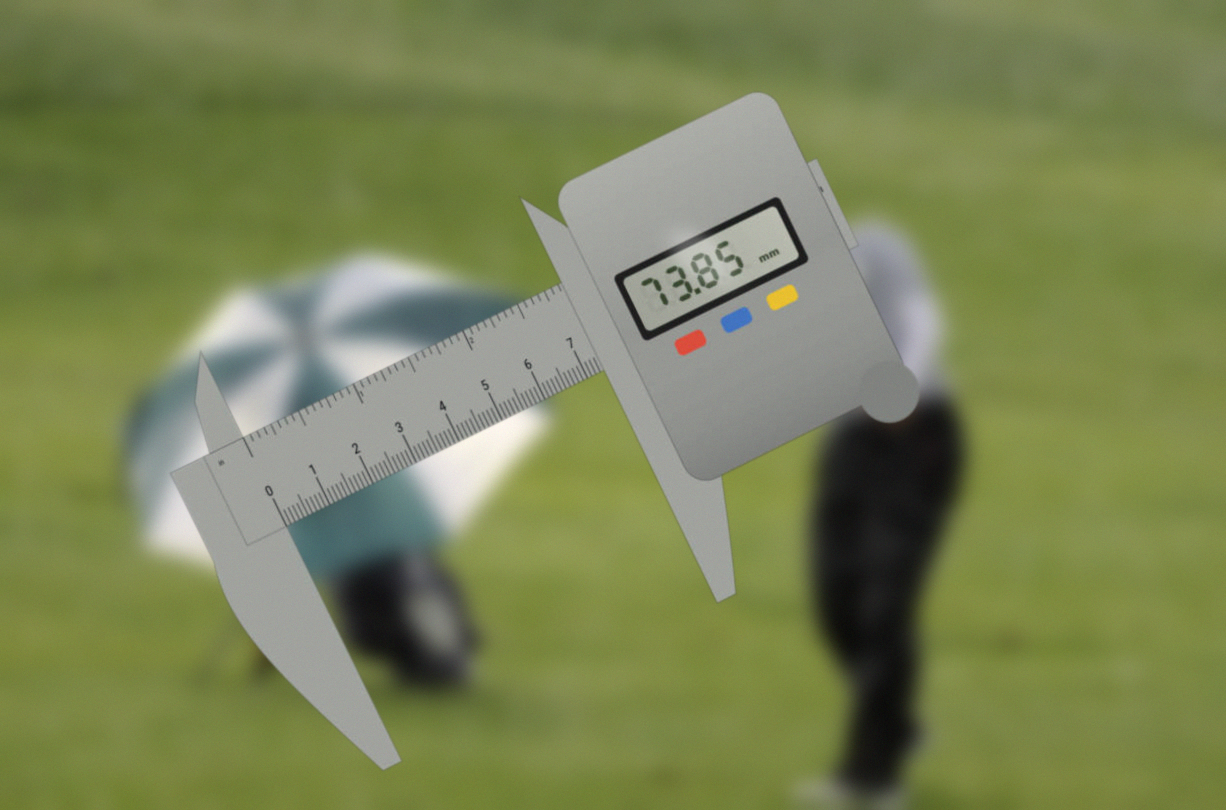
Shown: mm 73.85
